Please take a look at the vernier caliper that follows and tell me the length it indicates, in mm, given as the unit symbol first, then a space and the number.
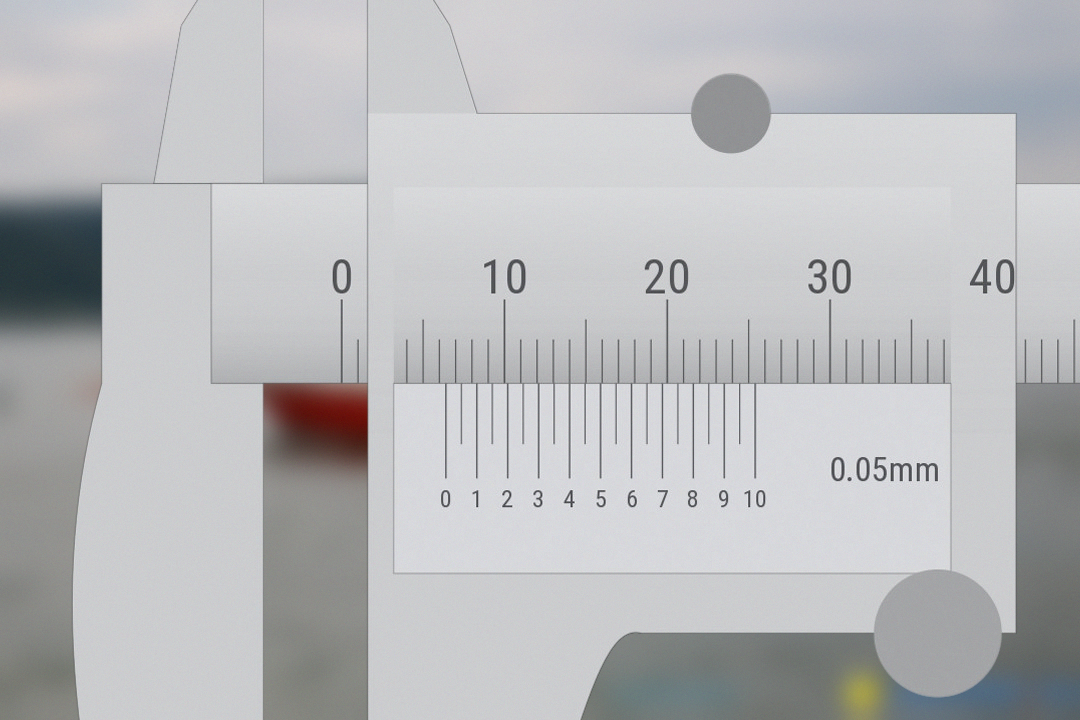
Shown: mm 6.4
